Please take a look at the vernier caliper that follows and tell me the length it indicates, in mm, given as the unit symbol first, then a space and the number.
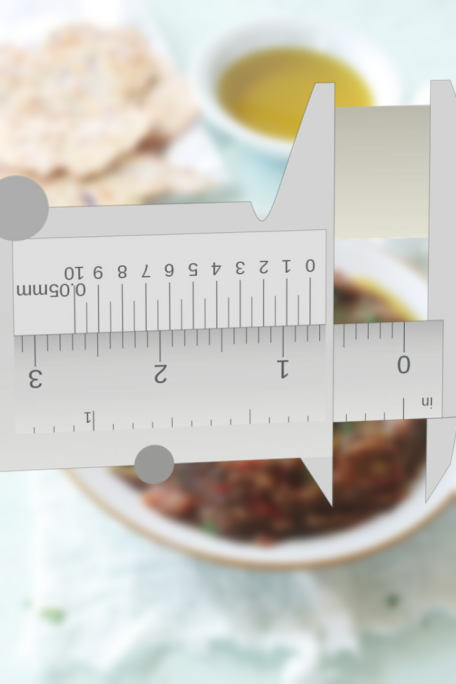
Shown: mm 7.8
